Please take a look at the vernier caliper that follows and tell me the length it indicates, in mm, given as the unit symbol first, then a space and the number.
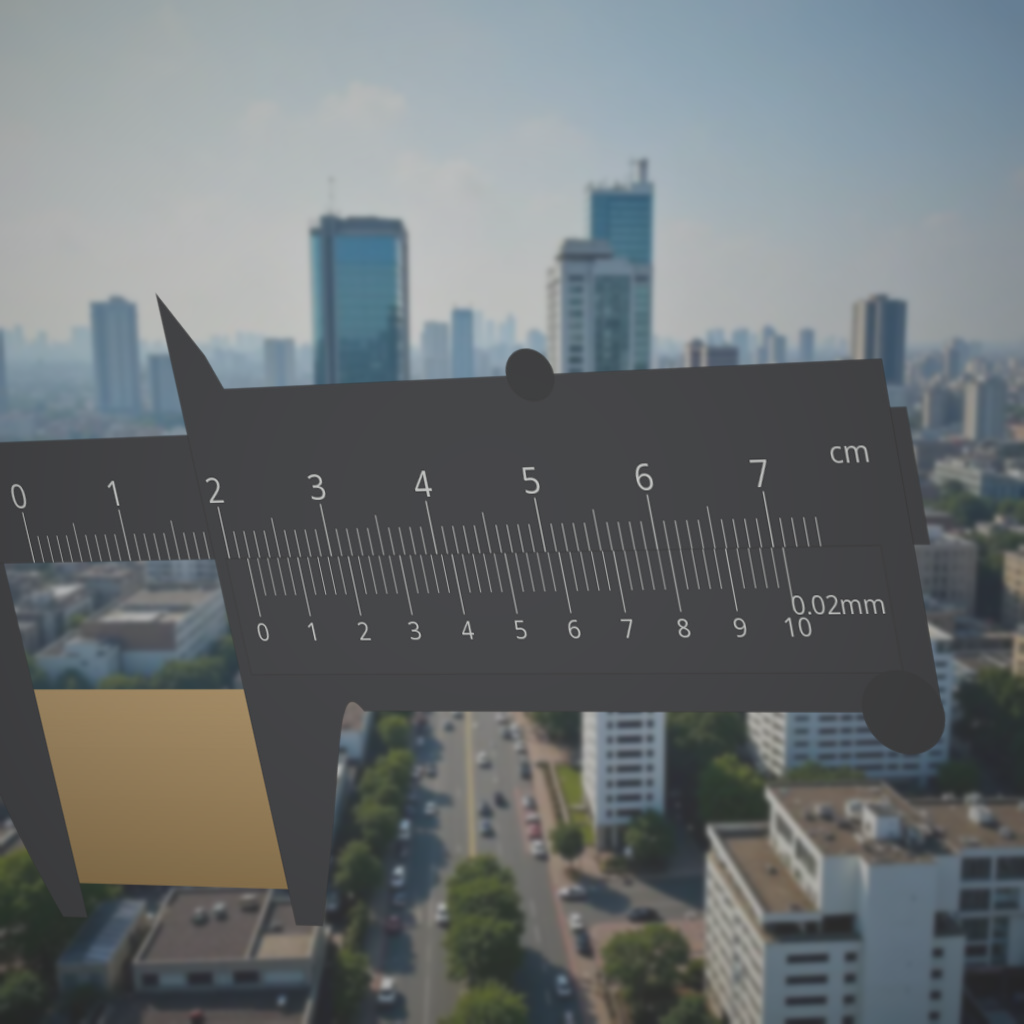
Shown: mm 21.8
